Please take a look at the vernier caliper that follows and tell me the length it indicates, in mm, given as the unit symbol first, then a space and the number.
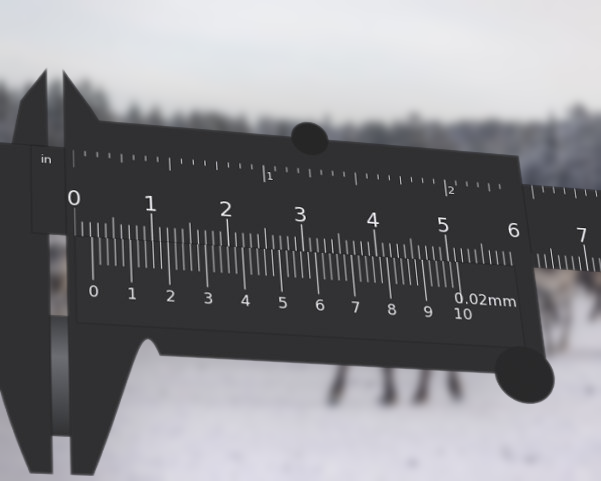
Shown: mm 2.2
